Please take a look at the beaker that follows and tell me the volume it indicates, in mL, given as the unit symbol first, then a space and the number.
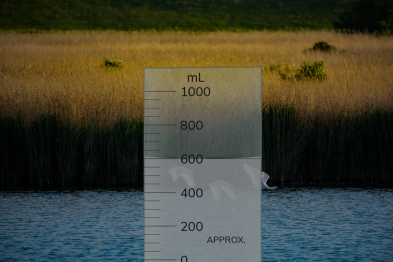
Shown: mL 600
